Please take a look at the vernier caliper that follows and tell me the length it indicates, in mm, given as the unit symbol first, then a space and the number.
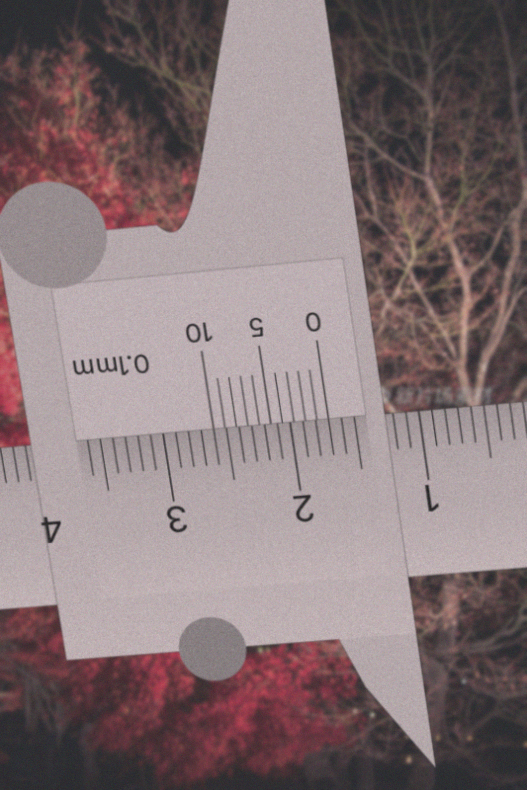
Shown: mm 17.0
